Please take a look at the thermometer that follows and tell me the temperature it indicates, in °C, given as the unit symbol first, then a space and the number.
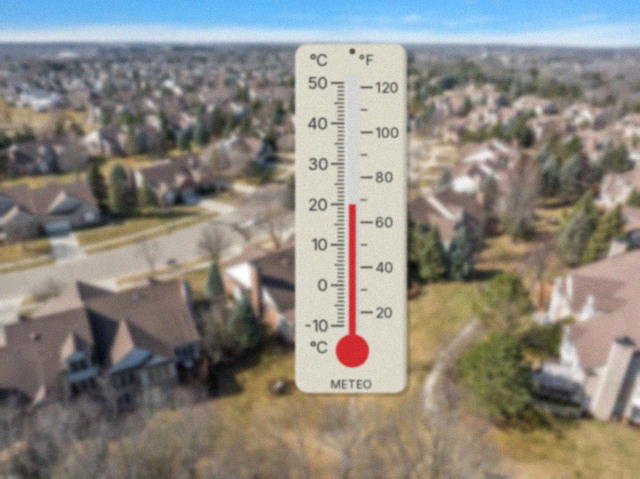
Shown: °C 20
